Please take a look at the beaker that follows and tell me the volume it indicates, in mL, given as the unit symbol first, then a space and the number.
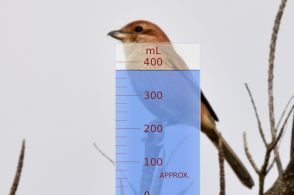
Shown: mL 375
